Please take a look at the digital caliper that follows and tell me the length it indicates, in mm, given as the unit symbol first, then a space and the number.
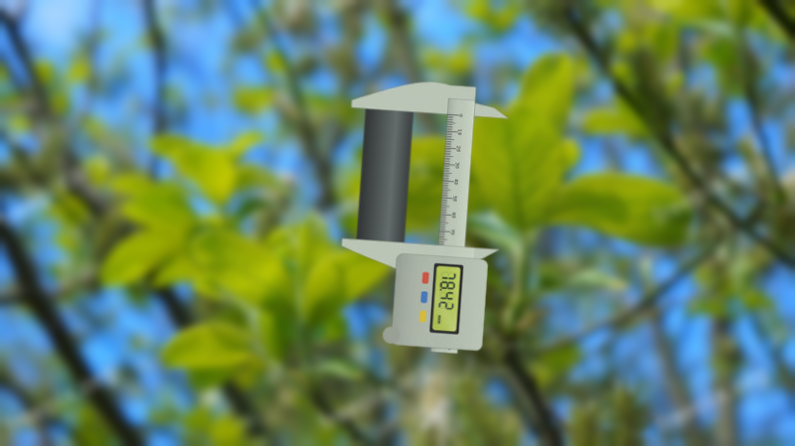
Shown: mm 78.42
